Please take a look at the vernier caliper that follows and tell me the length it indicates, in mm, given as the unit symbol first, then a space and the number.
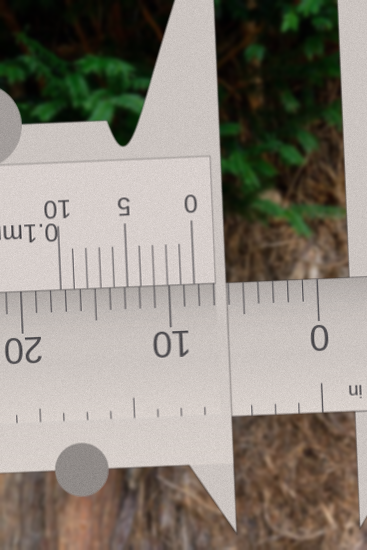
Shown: mm 8.3
